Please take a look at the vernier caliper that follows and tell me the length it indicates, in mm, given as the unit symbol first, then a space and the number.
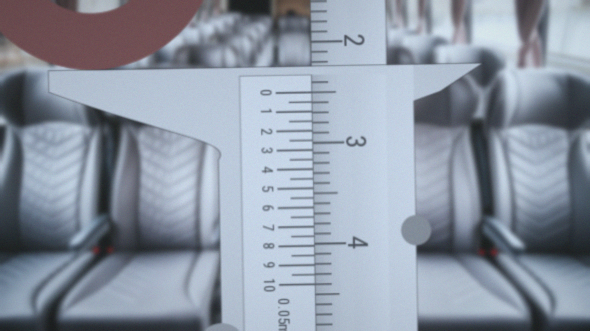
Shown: mm 25.0
